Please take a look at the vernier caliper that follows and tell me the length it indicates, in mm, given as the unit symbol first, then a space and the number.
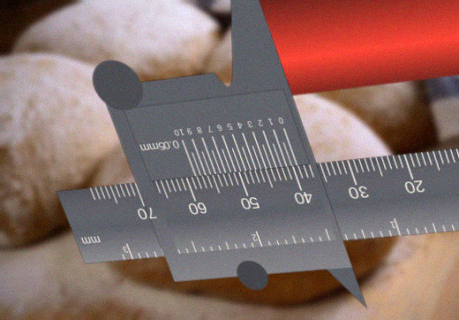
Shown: mm 39.2
